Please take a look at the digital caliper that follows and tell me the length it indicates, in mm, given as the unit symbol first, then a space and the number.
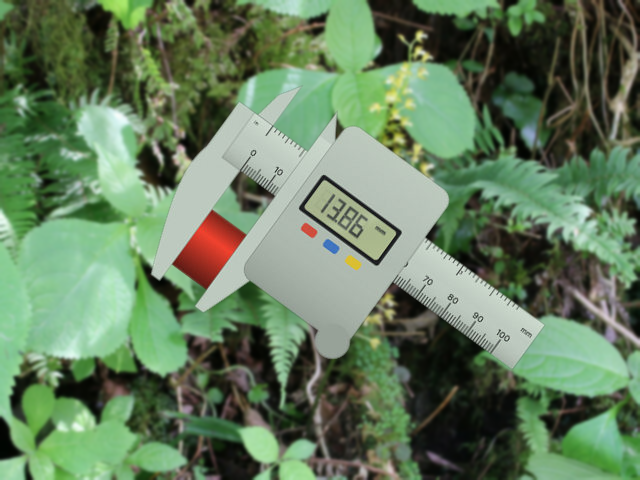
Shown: mm 13.86
